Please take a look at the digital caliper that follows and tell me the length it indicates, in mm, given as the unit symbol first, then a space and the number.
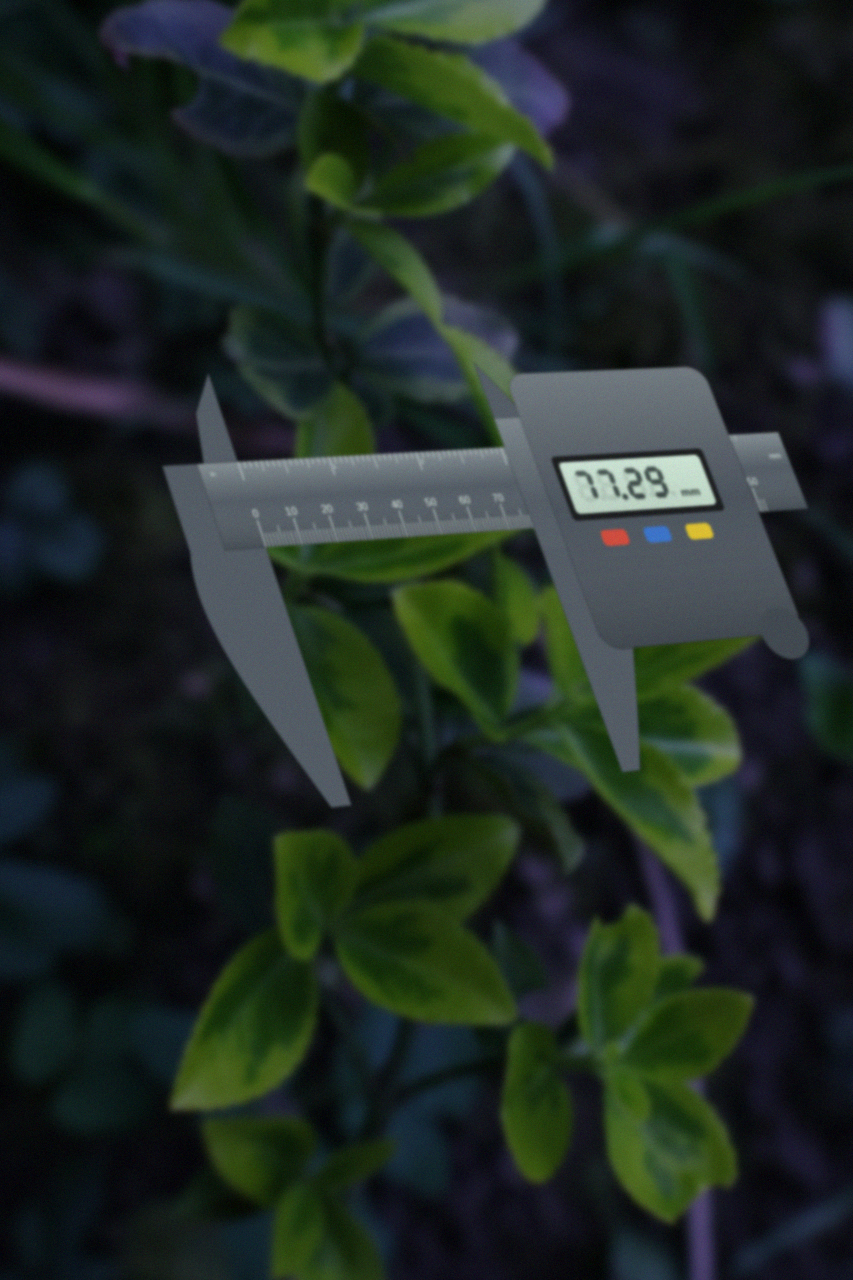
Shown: mm 77.29
